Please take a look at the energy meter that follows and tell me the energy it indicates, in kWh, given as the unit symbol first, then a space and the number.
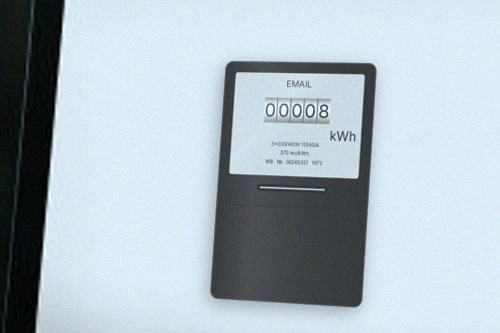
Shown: kWh 8
